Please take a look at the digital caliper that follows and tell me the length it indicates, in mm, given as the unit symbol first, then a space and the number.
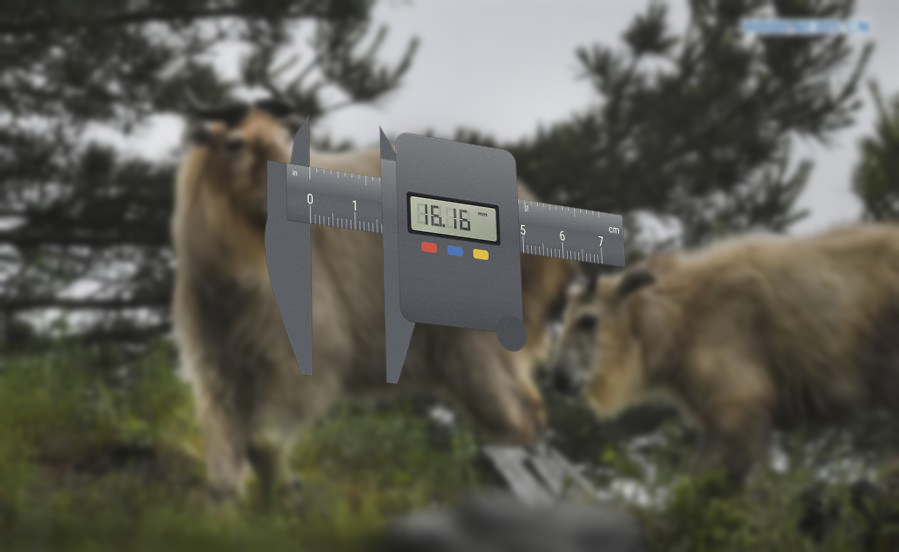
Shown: mm 16.16
